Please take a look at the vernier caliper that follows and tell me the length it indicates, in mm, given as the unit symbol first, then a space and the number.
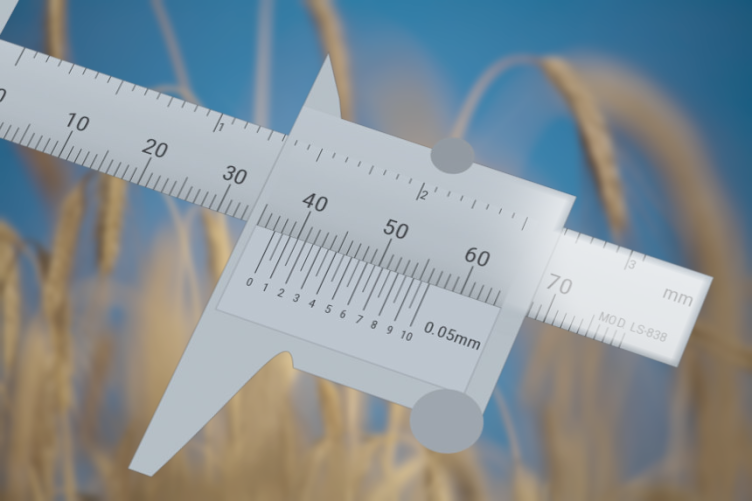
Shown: mm 37.2
